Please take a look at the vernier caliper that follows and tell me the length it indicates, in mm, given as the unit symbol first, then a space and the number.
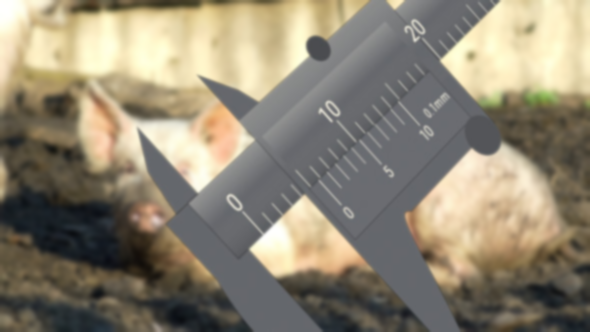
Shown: mm 5.8
